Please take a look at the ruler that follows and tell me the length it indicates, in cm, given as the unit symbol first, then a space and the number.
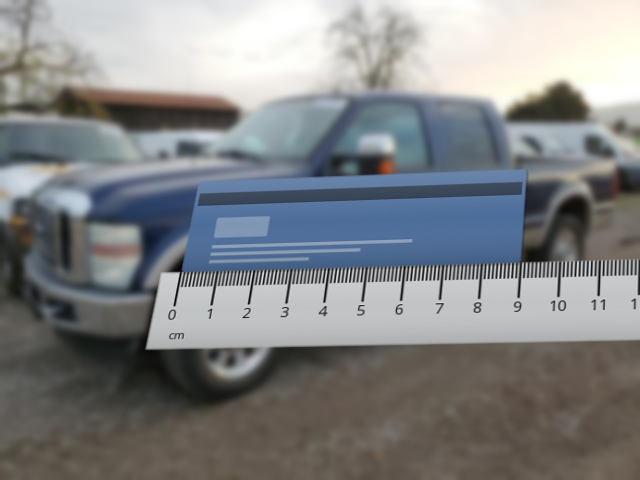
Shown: cm 9
